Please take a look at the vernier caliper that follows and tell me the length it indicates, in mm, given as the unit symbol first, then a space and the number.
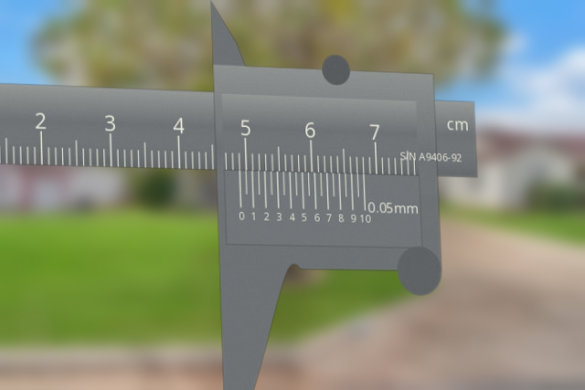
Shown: mm 49.0
